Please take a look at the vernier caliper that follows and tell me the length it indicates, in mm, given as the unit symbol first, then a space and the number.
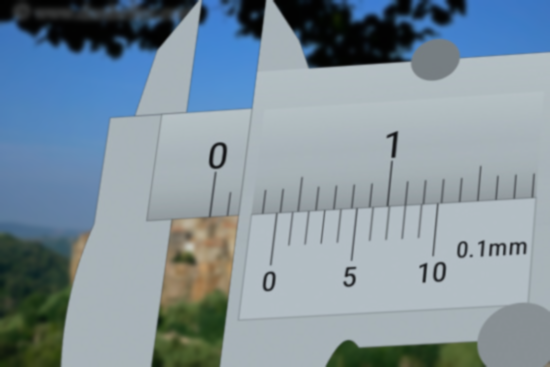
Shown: mm 3.8
